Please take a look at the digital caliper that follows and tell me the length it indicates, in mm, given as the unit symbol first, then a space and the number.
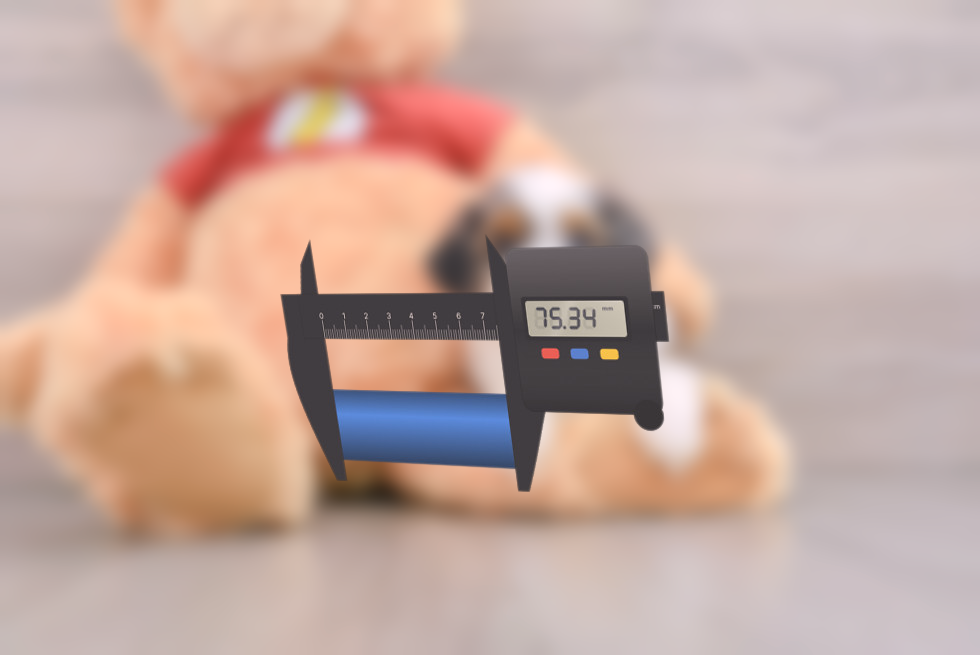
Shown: mm 75.34
